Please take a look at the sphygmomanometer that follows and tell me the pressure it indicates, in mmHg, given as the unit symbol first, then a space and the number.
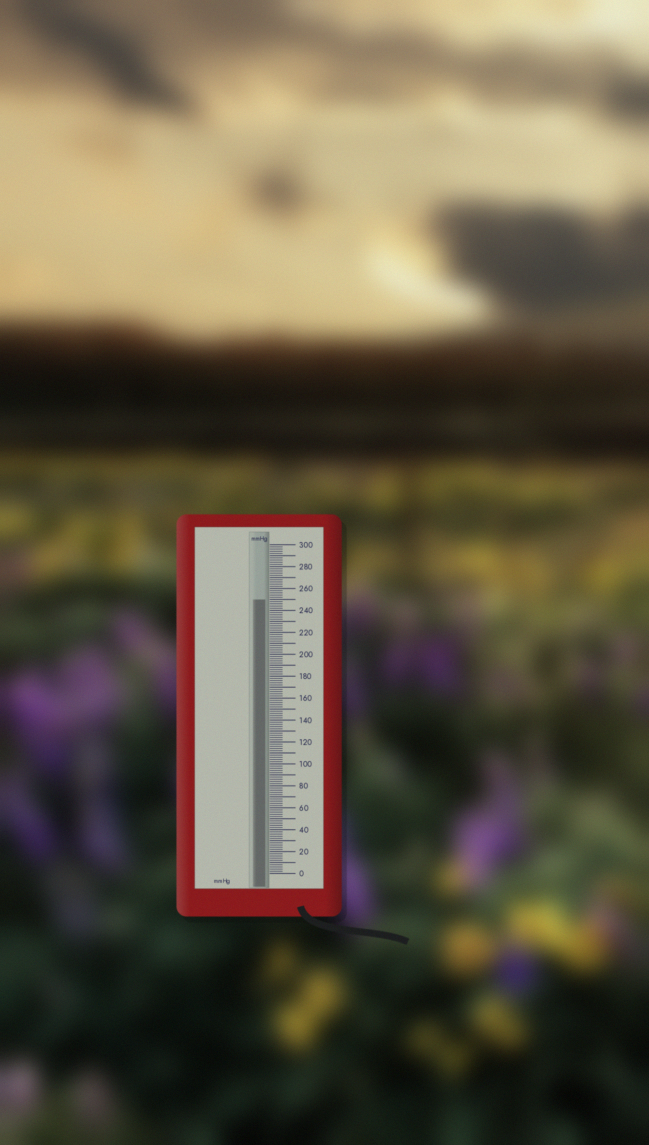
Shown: mmHg 250
